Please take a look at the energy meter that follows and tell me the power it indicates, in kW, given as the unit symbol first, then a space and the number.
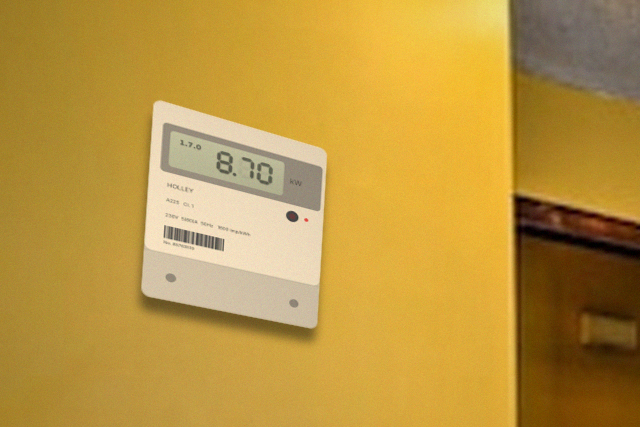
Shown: kW 8.70
